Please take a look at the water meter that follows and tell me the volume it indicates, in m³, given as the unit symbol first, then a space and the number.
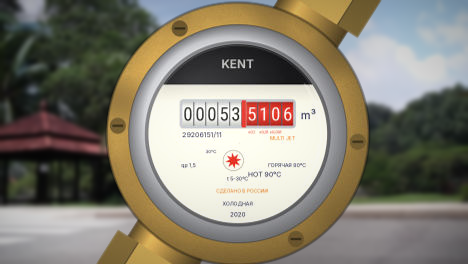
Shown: m³ 53.5106
